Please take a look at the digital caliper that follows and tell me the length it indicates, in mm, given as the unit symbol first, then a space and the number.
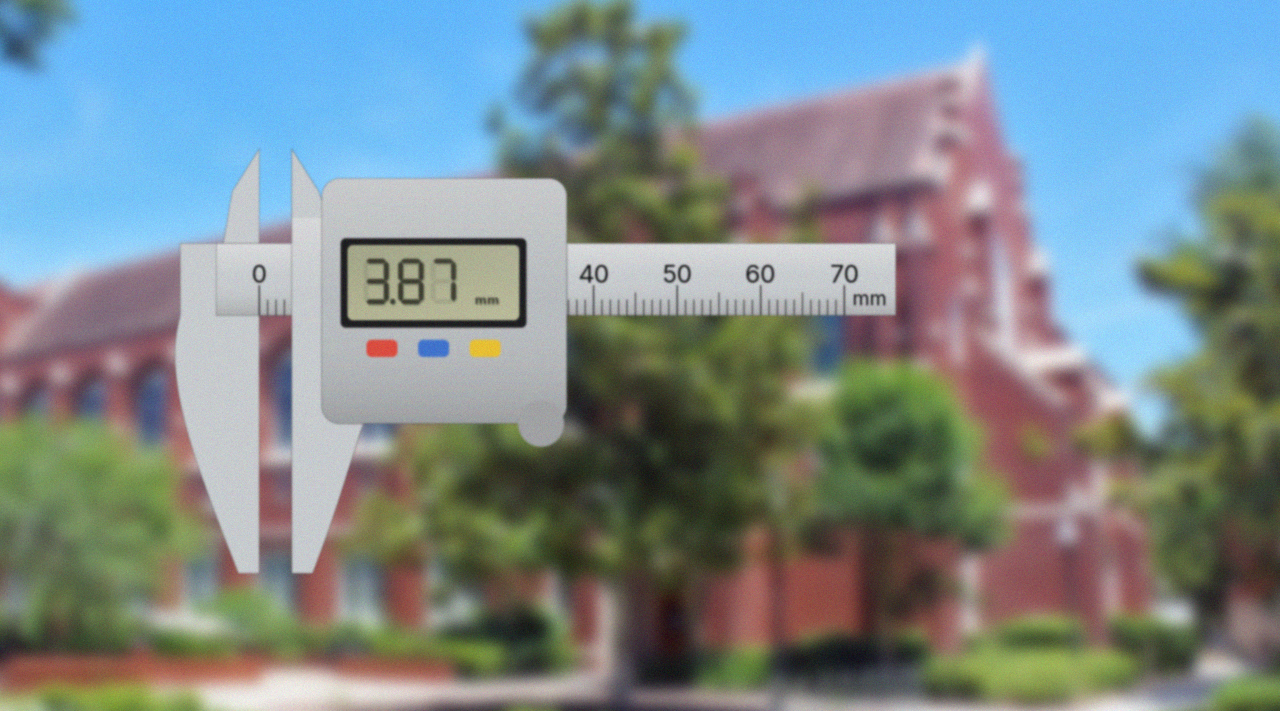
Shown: mm 3.87
